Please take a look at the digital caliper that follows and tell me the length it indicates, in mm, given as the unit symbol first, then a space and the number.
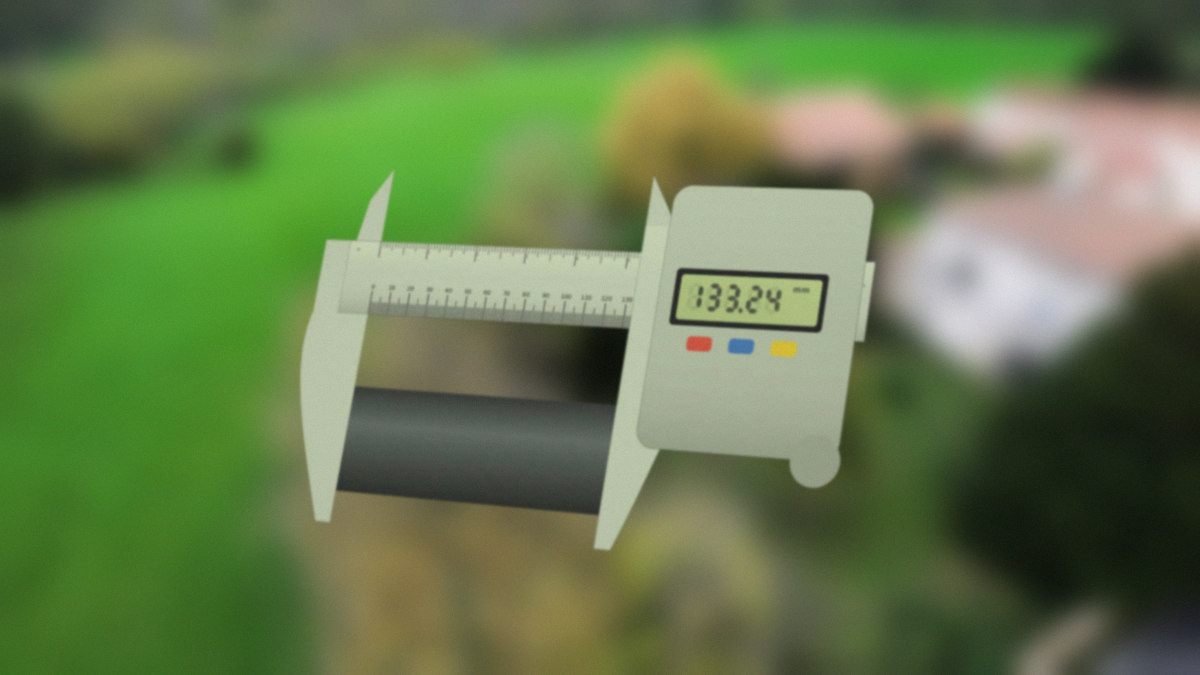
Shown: mm 133.24
